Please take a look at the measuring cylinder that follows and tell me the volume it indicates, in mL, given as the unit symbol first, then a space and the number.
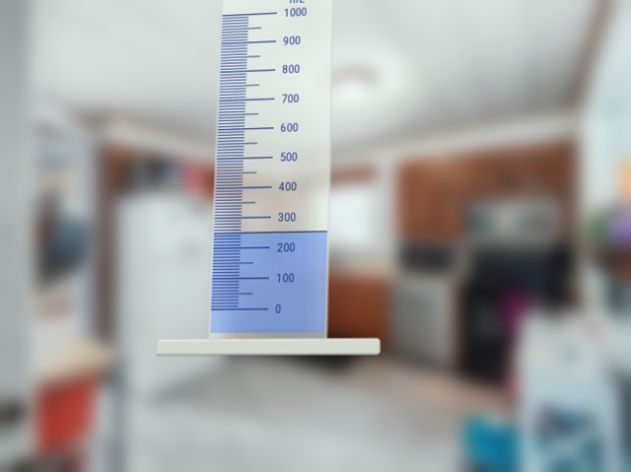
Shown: mL 250
